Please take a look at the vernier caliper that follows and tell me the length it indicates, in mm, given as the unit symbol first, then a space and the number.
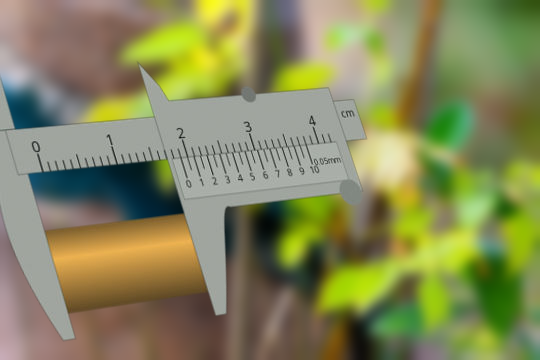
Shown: mm 19.0
